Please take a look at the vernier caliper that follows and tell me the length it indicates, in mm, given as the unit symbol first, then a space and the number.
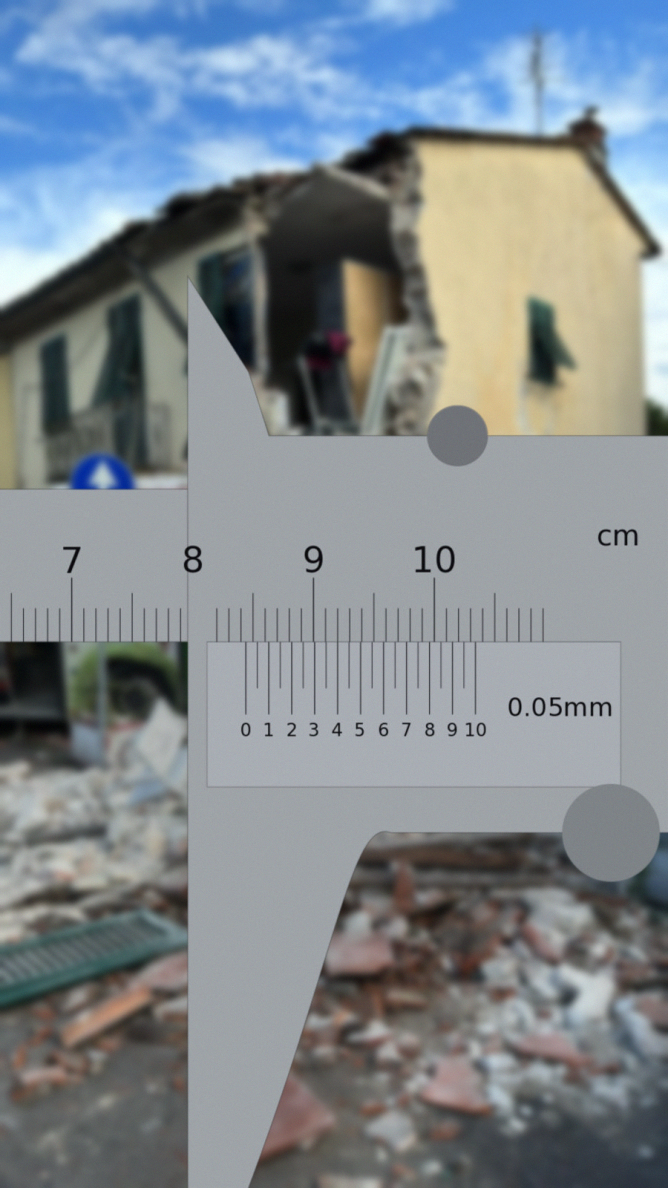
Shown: mm 84.4
